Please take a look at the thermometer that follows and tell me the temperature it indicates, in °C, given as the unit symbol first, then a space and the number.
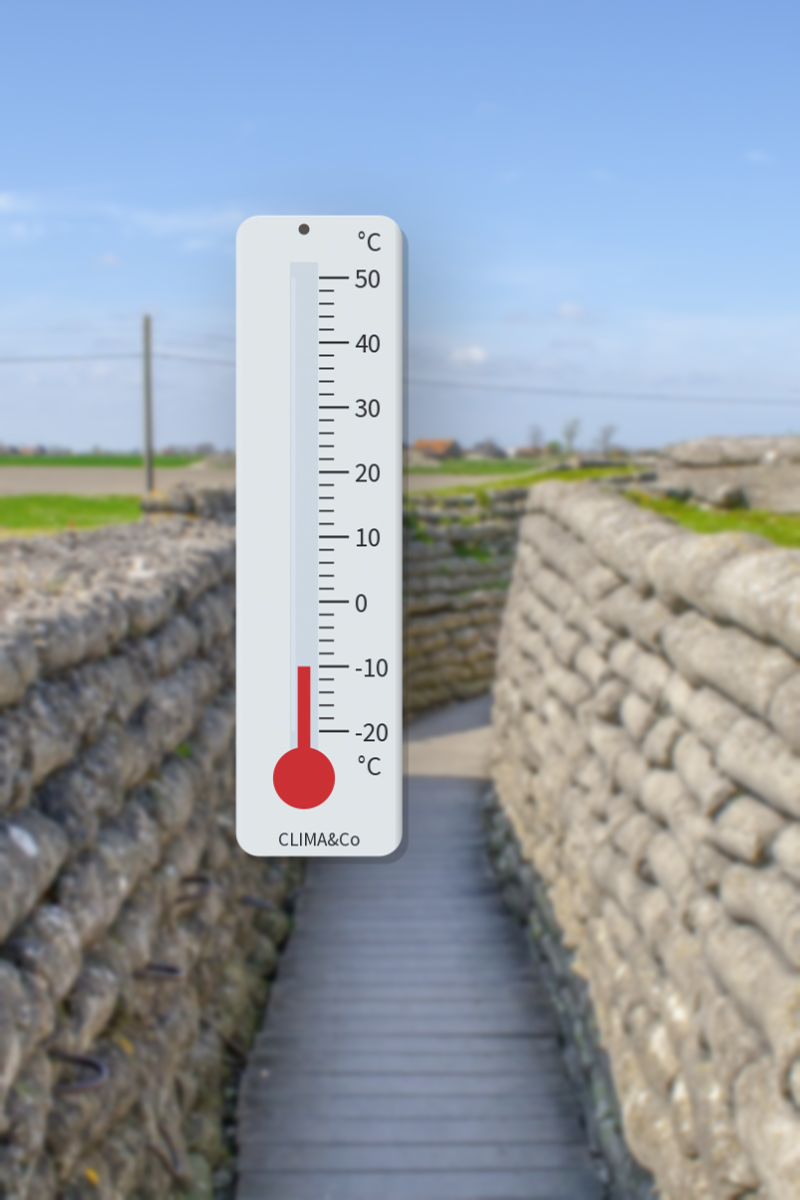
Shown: °C -10
